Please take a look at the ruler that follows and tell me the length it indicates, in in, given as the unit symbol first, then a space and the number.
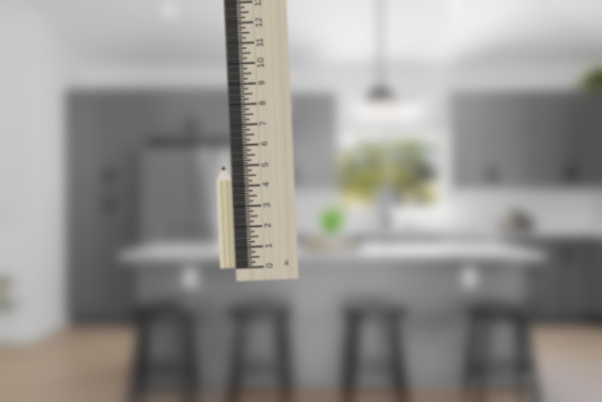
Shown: in 5
